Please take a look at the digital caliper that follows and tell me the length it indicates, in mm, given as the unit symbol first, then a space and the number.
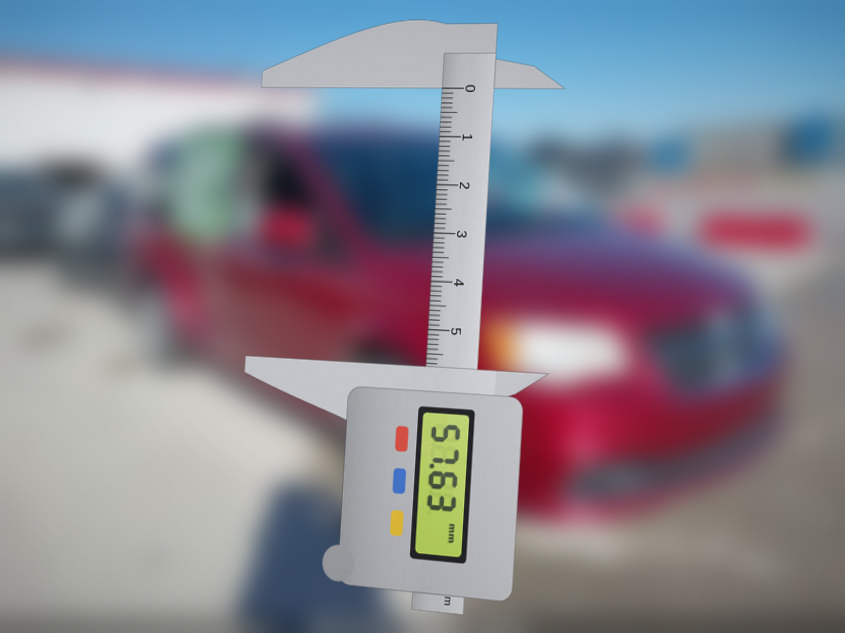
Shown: mm 57.63
